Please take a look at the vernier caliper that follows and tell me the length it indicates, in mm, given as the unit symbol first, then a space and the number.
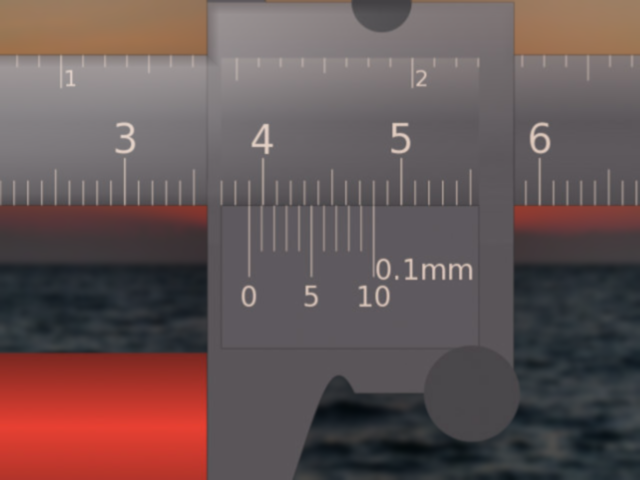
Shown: mm 39.0
